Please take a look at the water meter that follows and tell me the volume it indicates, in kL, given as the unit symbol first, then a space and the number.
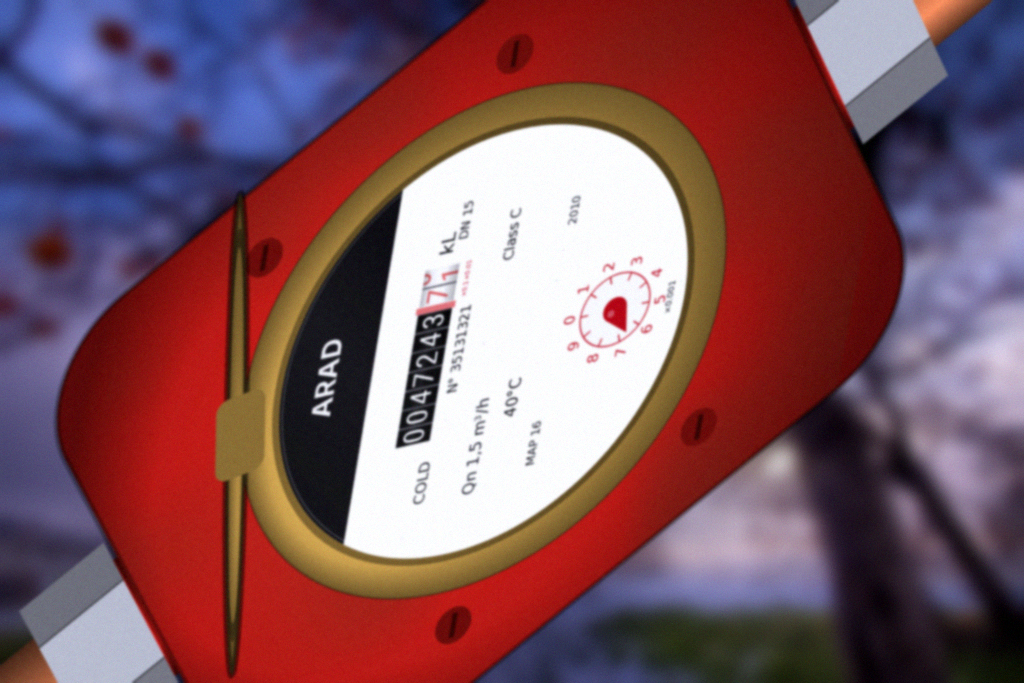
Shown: kL 47243.706
